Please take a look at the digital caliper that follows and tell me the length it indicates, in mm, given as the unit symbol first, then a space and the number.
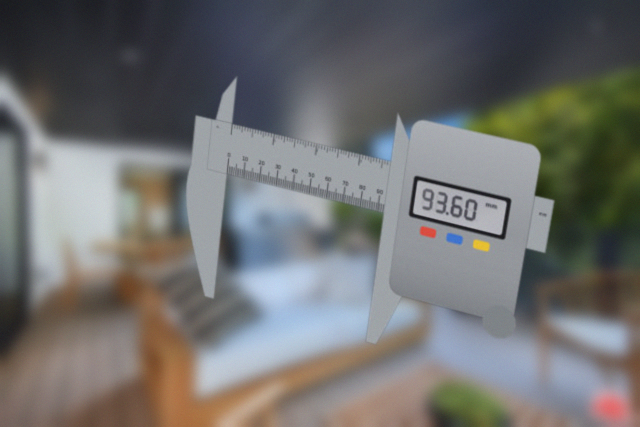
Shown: mm 93.60
